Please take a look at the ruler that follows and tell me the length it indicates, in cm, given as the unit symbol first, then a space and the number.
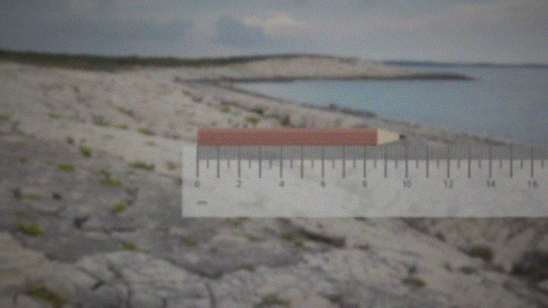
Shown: cm 10
